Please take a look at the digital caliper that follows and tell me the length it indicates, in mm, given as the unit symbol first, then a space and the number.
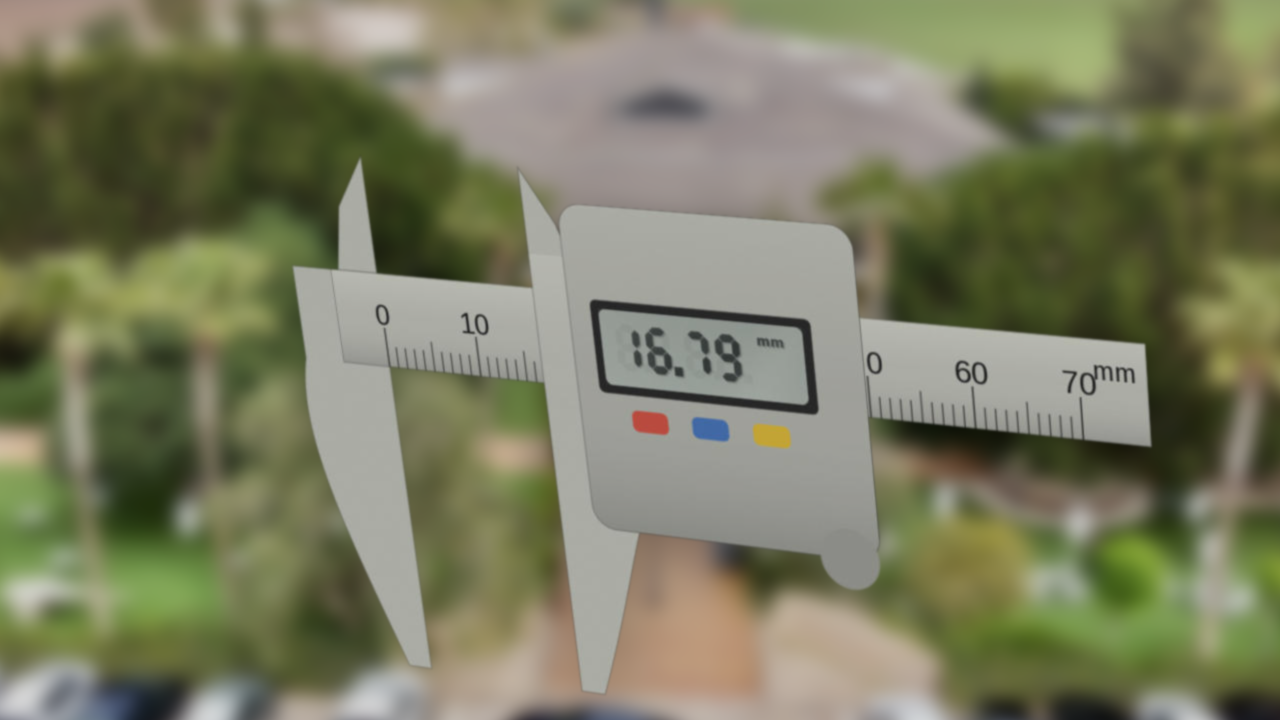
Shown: mm 16.79
